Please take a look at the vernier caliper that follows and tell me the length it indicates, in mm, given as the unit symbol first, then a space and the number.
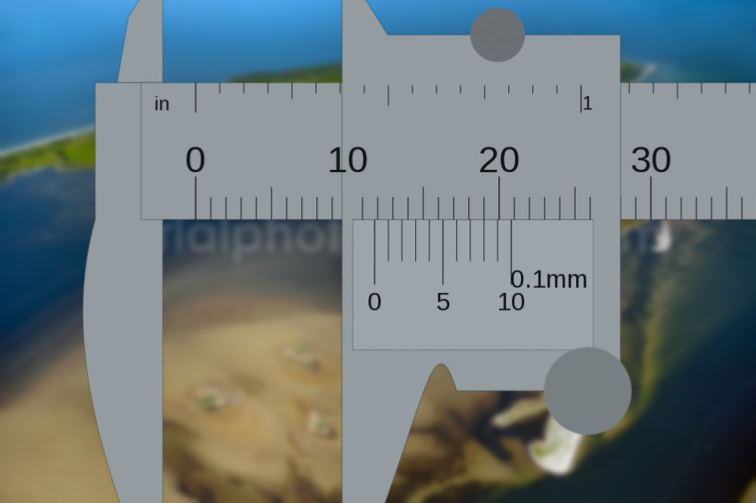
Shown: mm 11.8
